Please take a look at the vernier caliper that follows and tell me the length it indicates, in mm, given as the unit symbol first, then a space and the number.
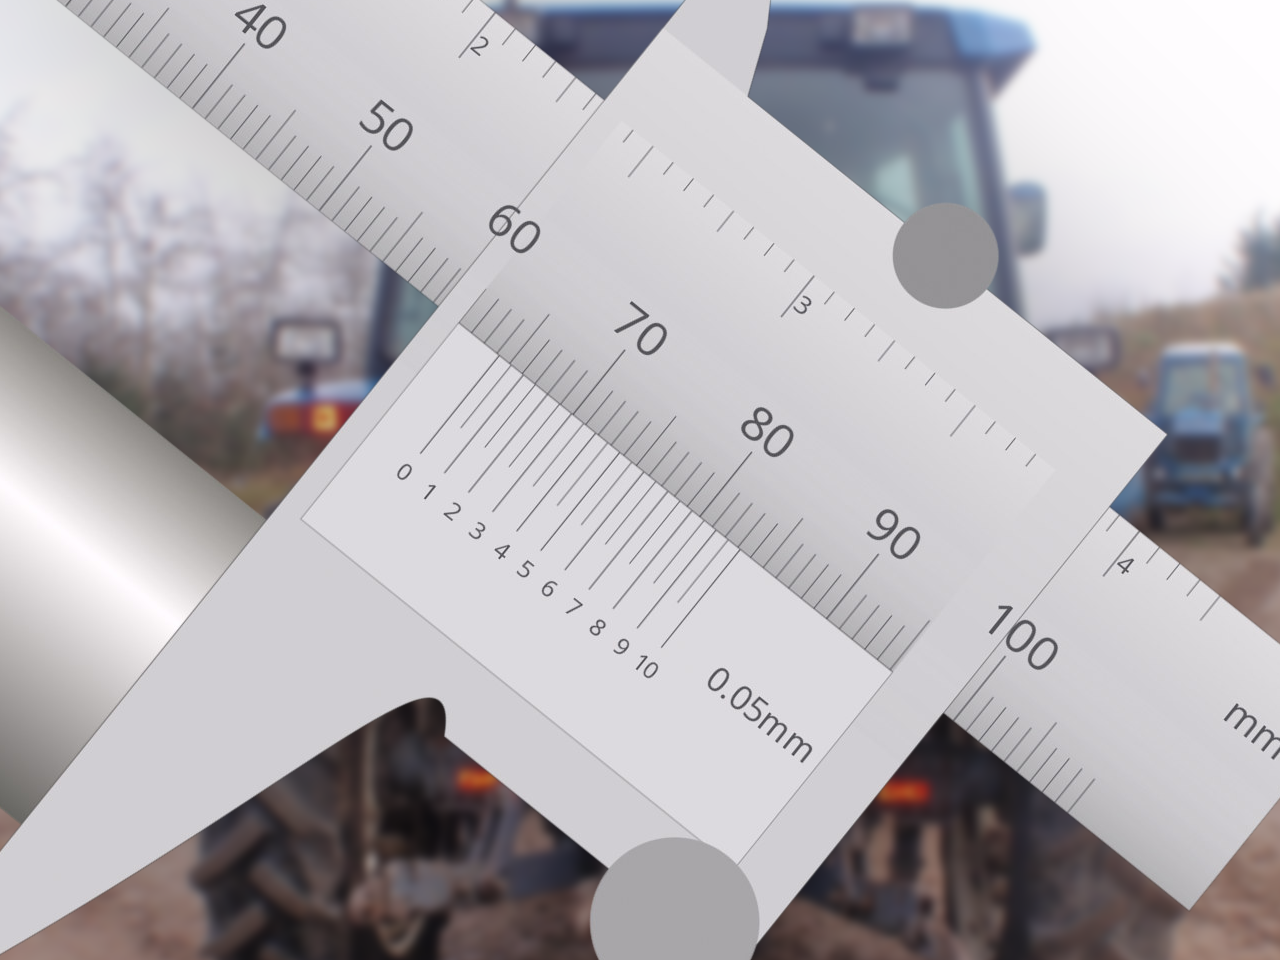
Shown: mm 64.2
